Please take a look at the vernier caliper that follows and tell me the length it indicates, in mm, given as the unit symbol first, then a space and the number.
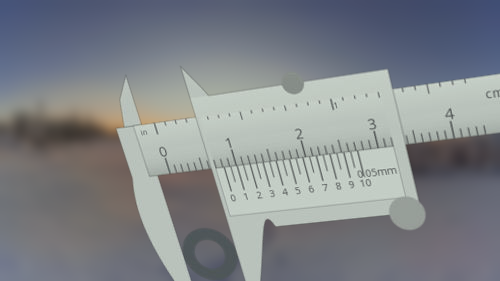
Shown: mm 8.2
